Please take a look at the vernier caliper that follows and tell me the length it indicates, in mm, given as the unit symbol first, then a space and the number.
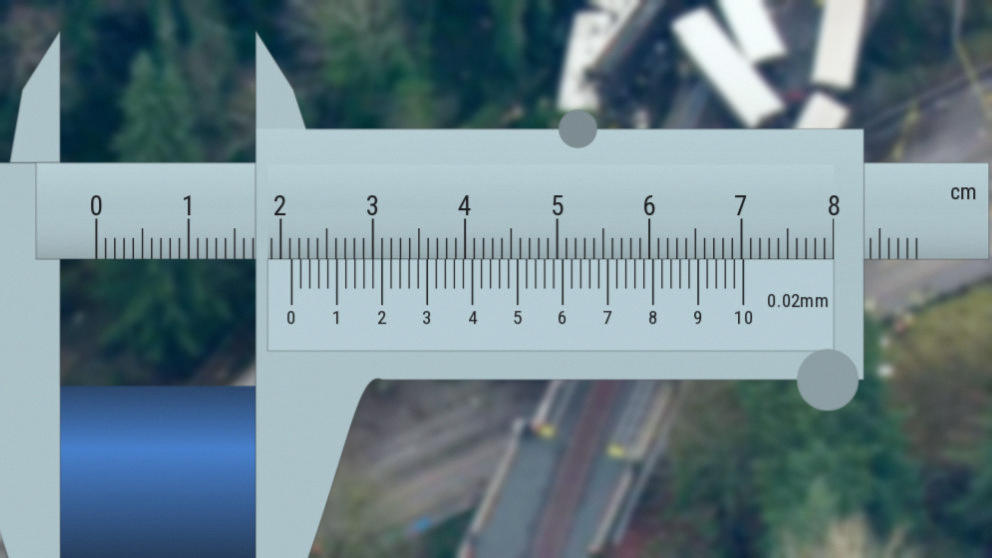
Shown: mm 21.2
